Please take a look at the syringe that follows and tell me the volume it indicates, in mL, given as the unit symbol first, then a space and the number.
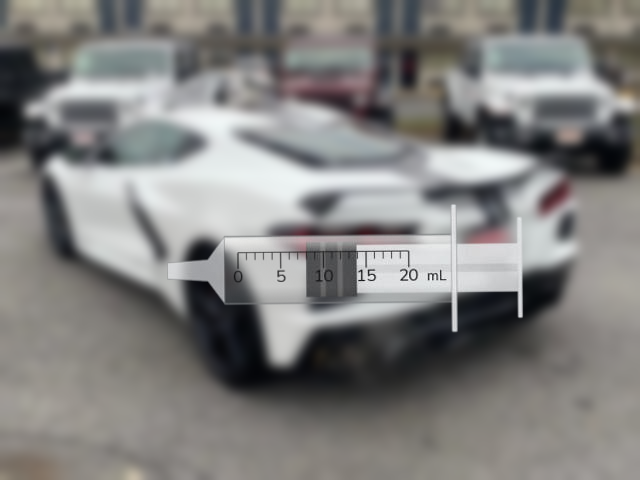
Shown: mL 8
